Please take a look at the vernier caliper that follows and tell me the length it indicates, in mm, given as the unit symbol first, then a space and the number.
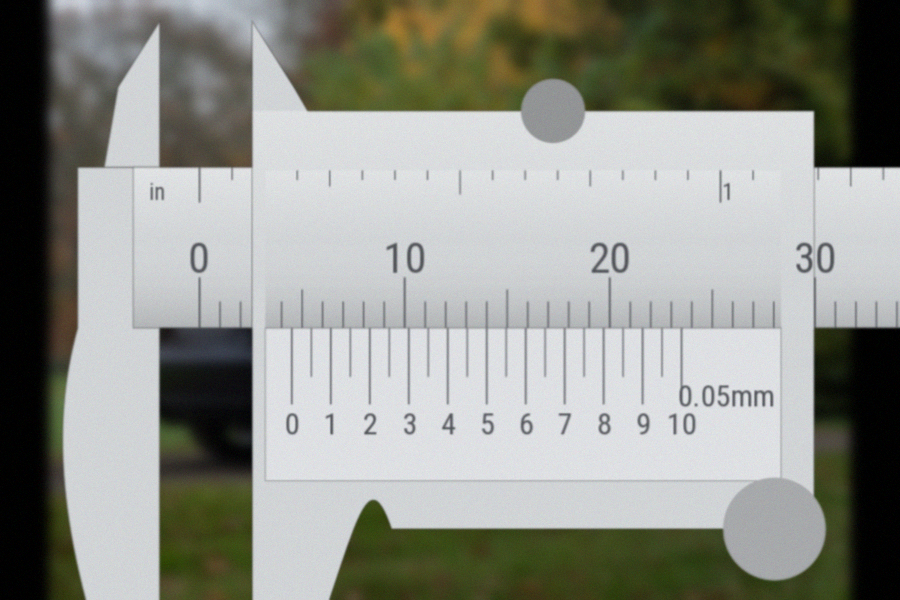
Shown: mm 4.5
